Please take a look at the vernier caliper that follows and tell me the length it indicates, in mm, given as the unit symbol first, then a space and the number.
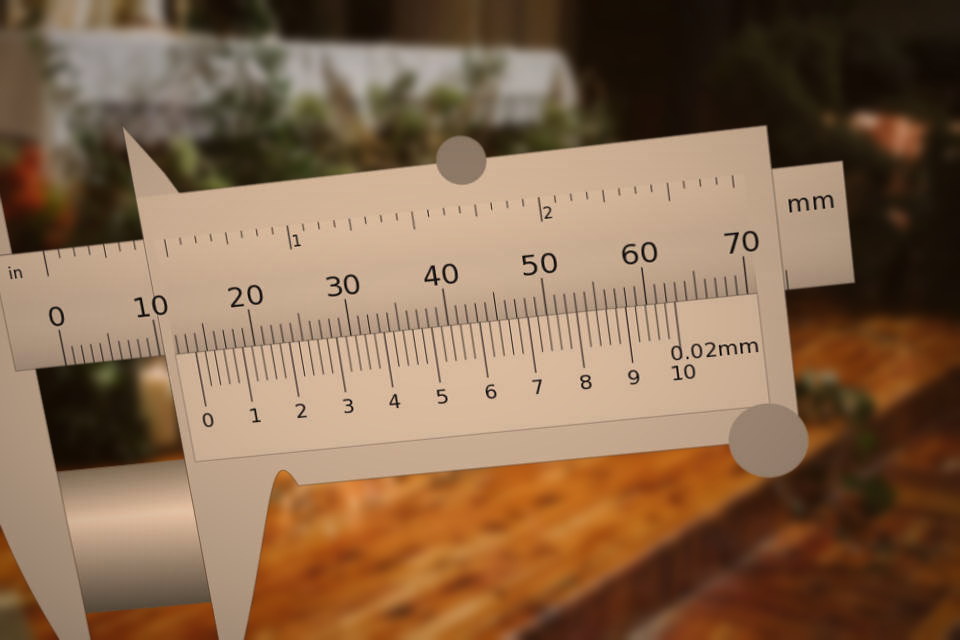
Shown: mm 13.8
